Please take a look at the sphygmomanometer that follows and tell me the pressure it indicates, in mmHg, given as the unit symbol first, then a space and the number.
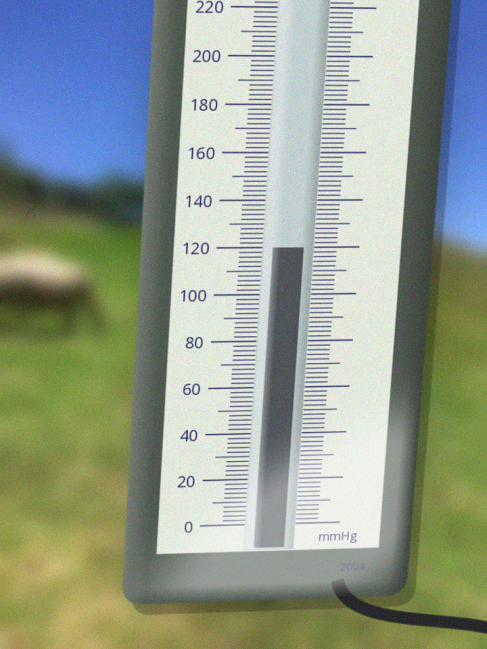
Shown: mmHg 120
